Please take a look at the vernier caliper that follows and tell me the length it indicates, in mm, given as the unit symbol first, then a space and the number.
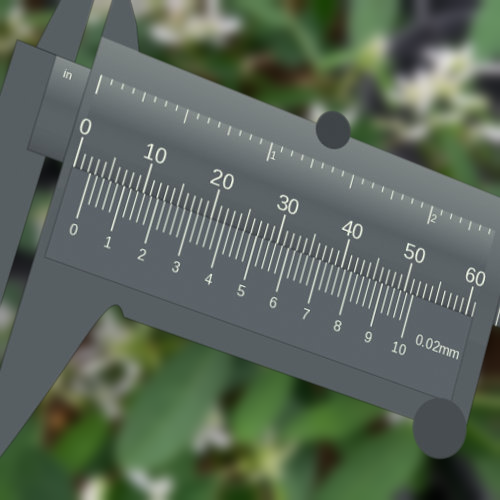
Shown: mm 2.4
